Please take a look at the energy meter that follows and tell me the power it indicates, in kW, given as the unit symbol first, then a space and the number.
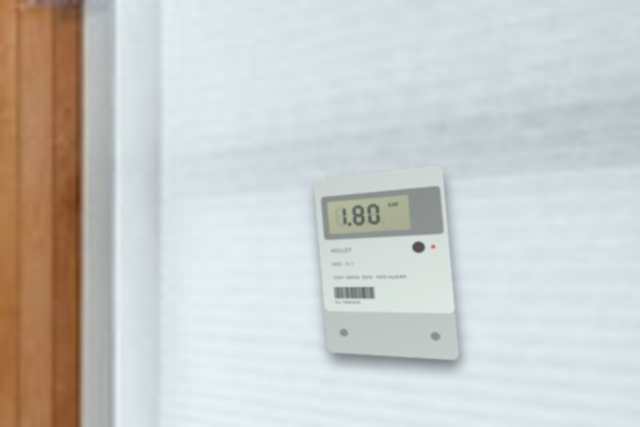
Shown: kW 1.80
